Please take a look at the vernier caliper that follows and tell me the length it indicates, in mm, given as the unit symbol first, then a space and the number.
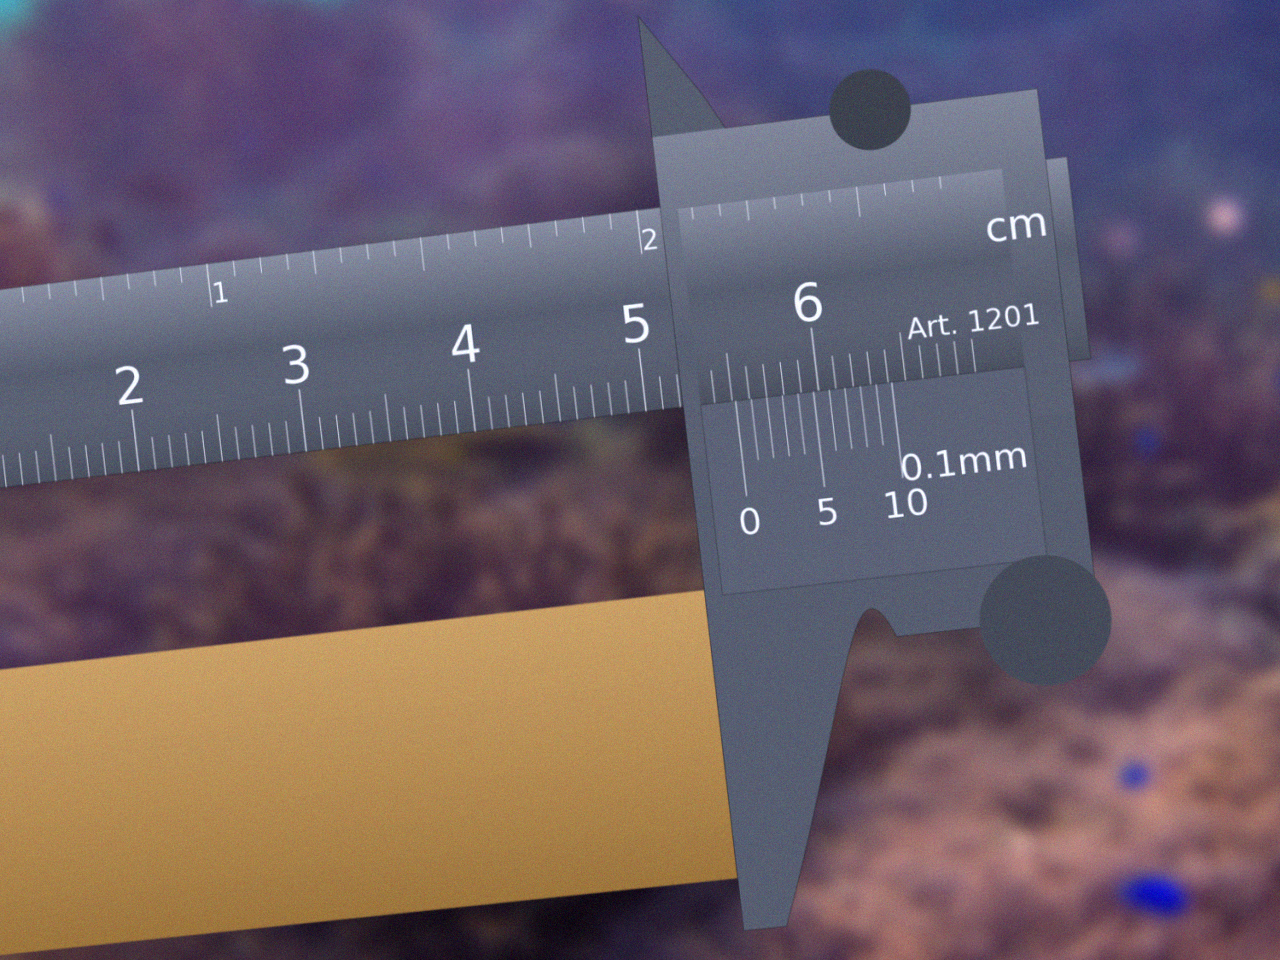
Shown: mm 55.2
